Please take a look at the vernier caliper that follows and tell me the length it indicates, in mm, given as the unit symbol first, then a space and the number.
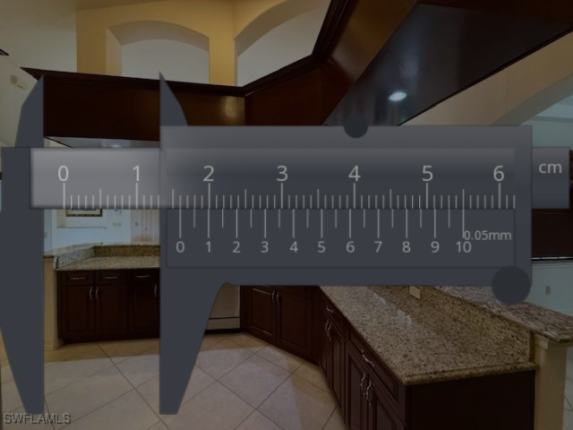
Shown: mm 16.0
